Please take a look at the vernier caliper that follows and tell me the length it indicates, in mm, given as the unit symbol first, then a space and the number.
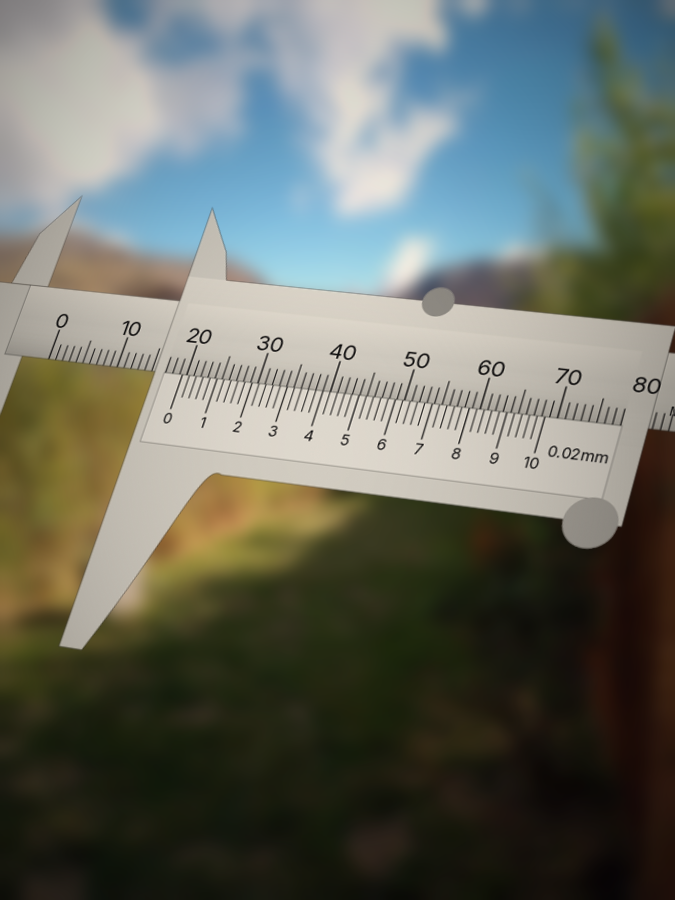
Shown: mm 19.4
